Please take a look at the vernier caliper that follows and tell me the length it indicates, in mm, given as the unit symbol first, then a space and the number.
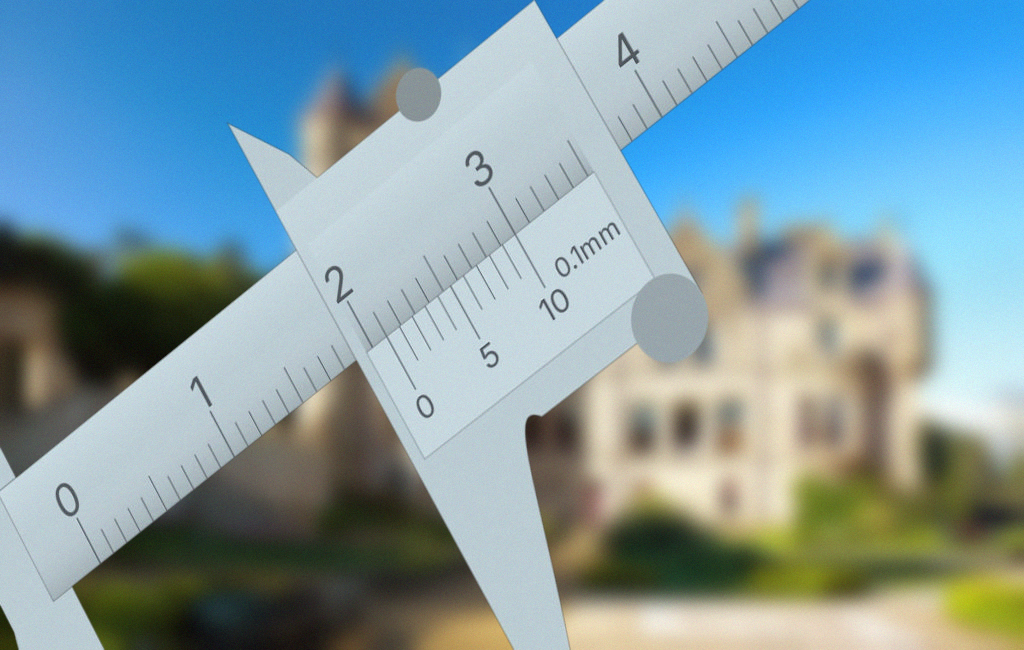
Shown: mm 21.0
